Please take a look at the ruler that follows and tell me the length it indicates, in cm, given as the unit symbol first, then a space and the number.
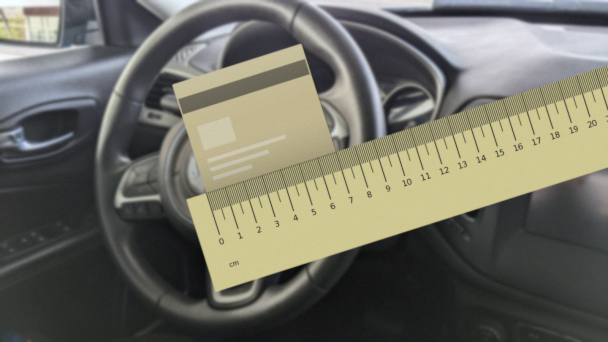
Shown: cm 7
